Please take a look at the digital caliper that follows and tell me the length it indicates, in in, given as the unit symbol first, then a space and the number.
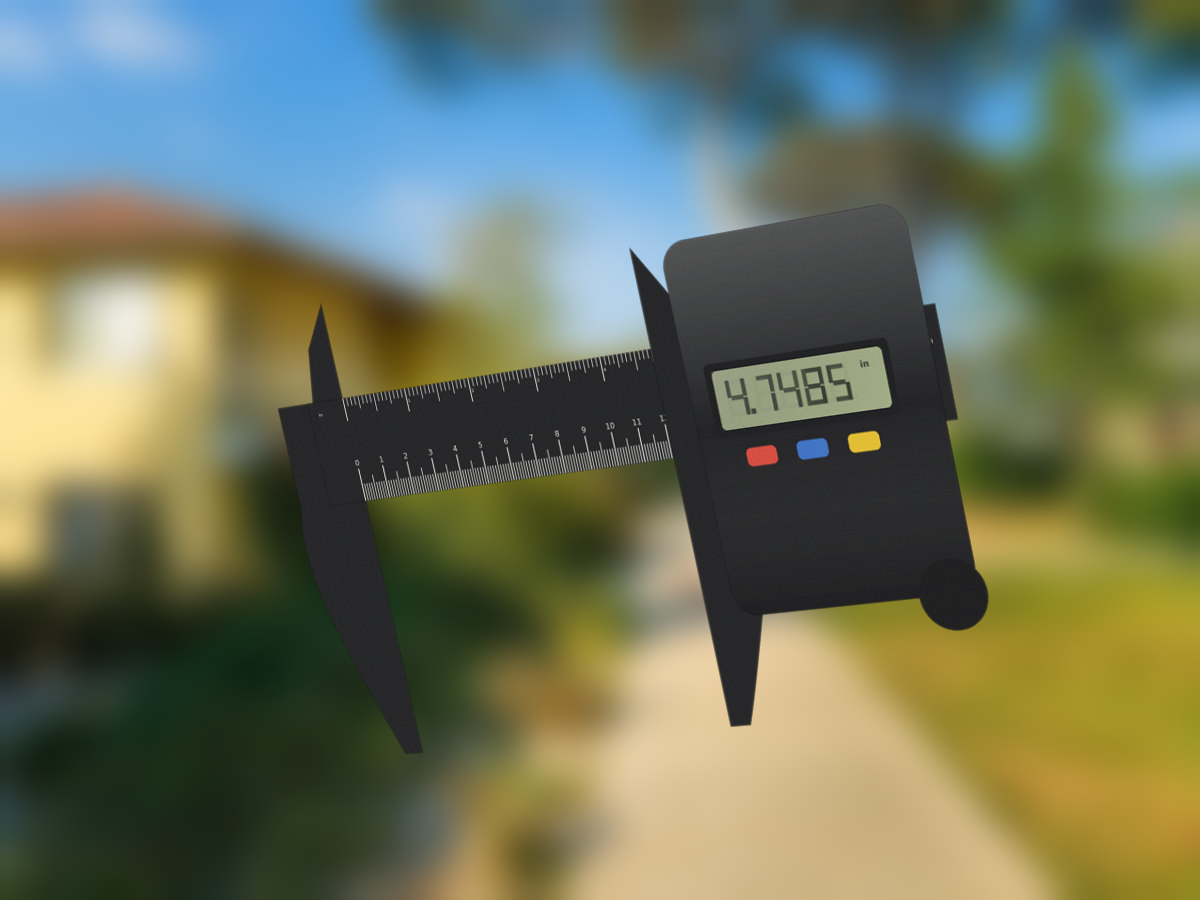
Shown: in 4.7485
